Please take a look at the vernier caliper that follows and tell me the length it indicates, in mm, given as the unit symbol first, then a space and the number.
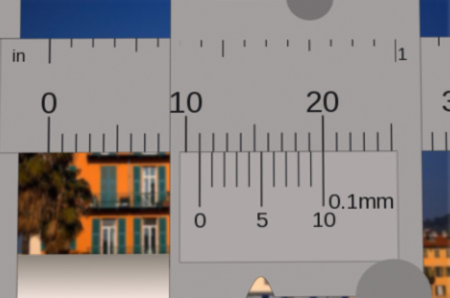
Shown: mm 11.0
